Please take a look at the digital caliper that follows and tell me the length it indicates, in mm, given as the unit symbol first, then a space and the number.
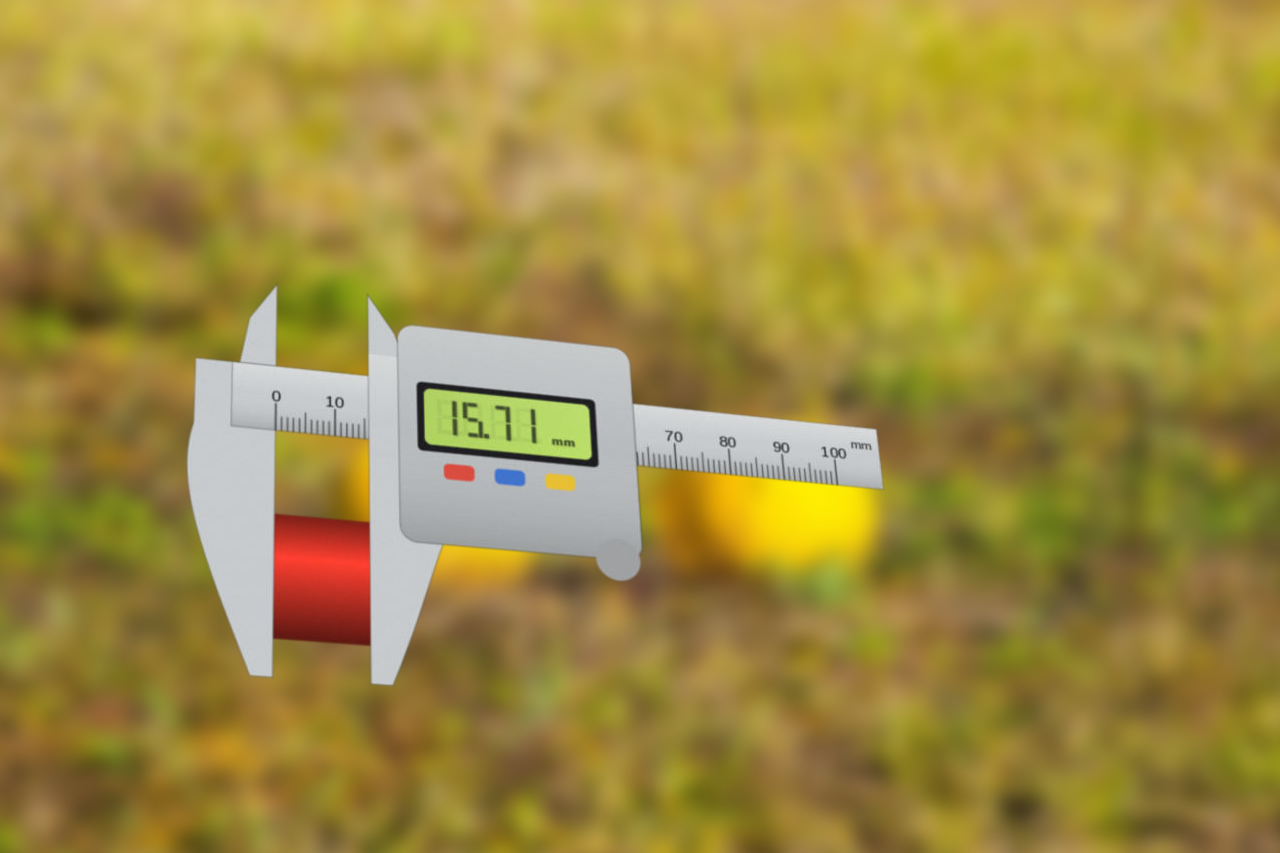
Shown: mm 15.71
